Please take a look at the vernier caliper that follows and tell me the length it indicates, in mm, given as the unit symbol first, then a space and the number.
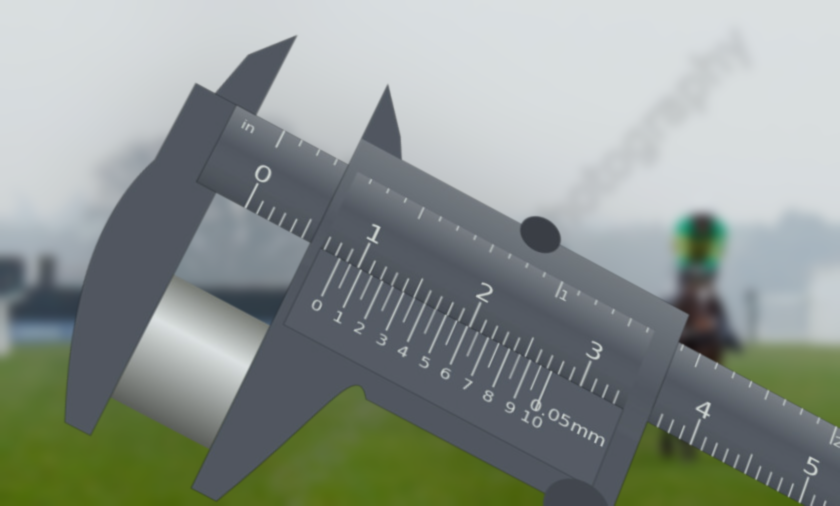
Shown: mm 8.4
